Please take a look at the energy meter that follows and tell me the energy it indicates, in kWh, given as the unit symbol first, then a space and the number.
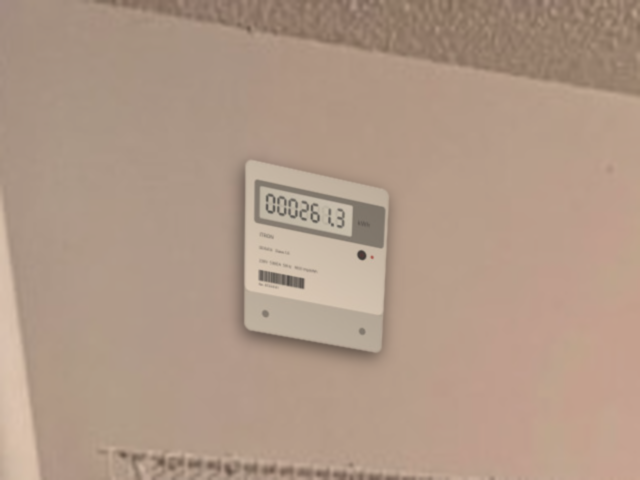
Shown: kWh 261.3
